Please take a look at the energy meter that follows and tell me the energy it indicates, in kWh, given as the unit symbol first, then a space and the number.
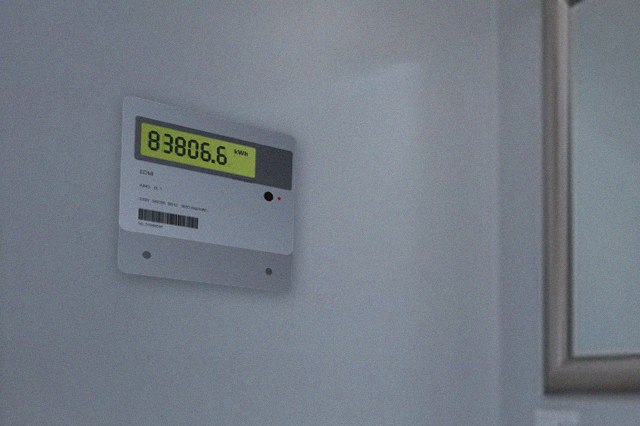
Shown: kWh 83806.6
